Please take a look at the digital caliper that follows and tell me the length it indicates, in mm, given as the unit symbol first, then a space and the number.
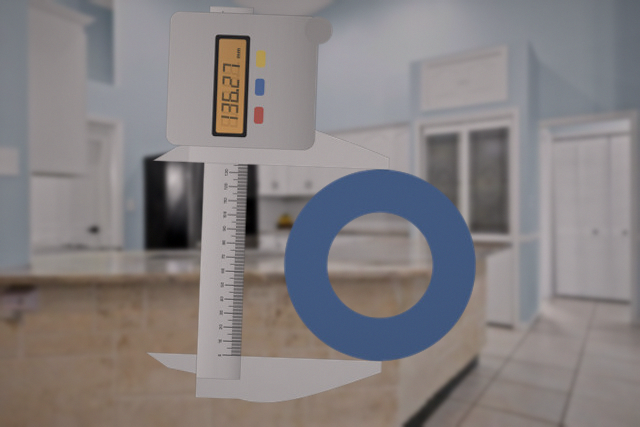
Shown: mm 136.27
